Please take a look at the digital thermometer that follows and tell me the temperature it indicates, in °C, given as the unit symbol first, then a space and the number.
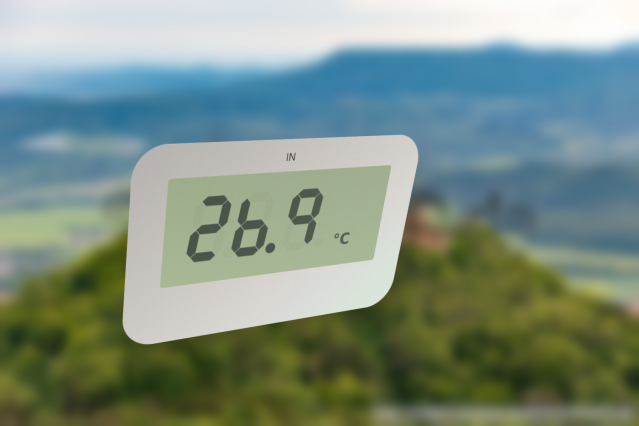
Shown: °C 26.9
